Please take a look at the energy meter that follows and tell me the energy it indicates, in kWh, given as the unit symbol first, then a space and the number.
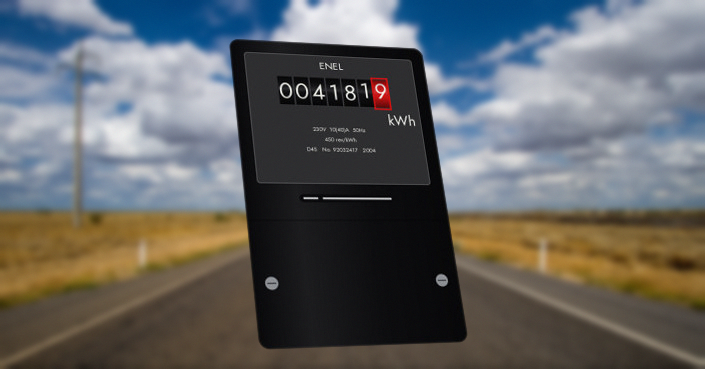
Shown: kWh 4181.9
